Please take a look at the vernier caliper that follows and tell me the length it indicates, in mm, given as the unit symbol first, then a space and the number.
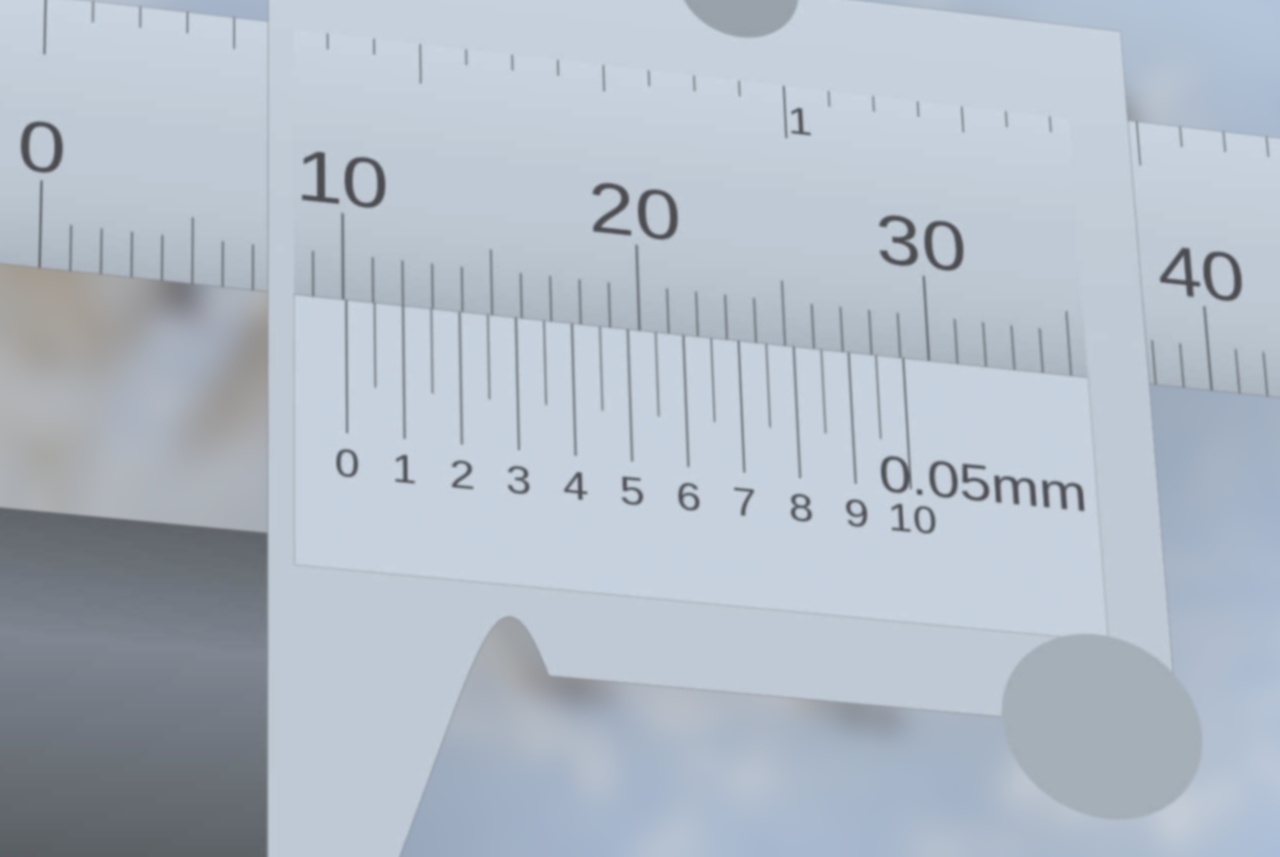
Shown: mm 10.1
